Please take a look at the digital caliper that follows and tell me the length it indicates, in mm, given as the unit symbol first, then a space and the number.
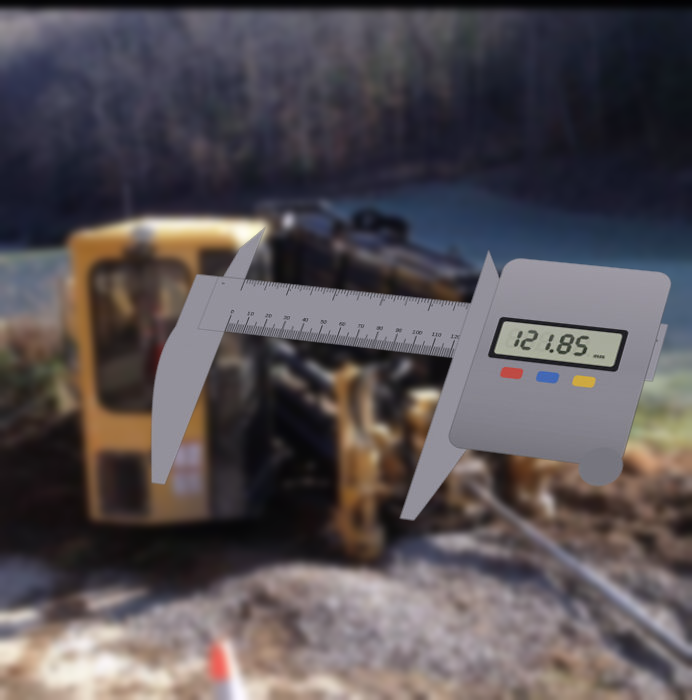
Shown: mm 121.85
